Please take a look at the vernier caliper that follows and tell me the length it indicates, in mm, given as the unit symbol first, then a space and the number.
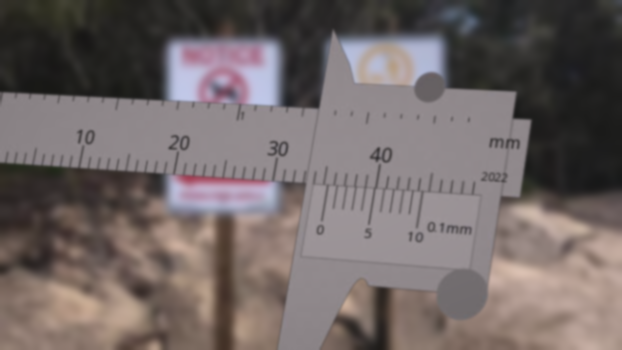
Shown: mm 35.4
